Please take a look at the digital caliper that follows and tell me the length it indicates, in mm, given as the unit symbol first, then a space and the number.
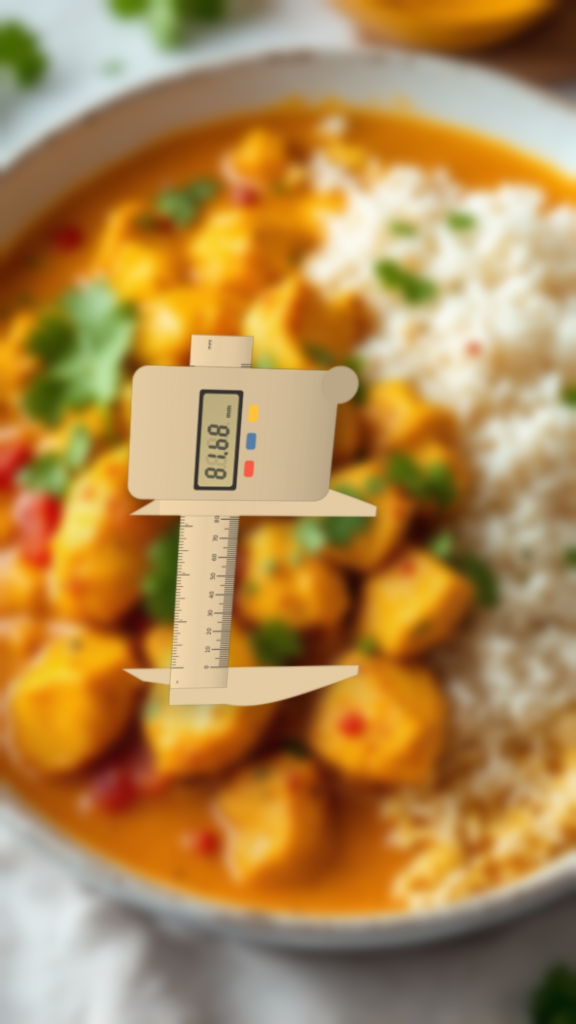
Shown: mm 81.68
